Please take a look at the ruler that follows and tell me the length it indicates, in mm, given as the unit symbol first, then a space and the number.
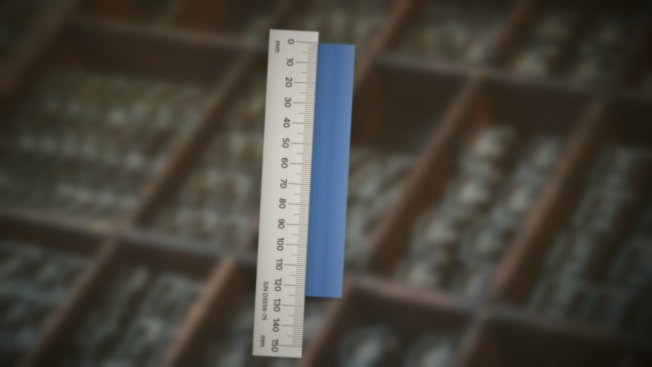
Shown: mm 125
